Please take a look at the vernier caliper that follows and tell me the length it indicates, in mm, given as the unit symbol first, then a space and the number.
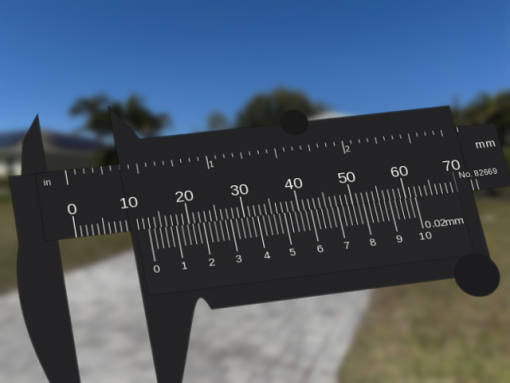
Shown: mm 12.8
